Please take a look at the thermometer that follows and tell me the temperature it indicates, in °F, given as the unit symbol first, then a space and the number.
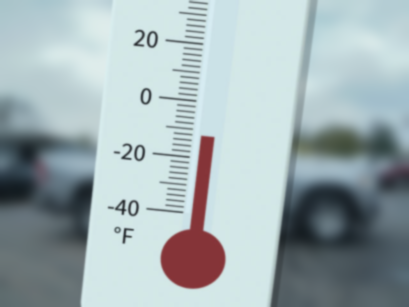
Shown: °F -12
